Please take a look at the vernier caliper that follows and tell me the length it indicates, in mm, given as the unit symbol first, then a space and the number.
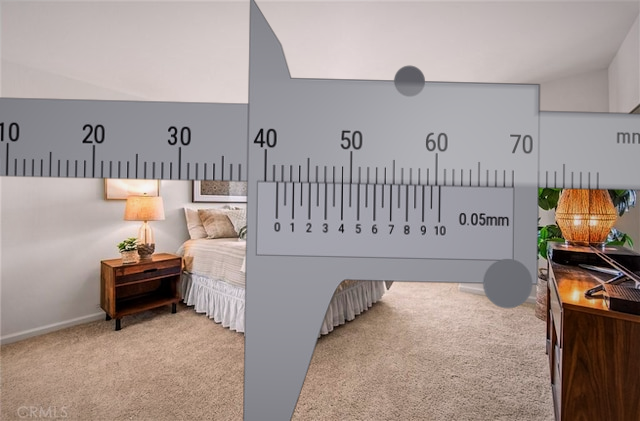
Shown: mm 41.4
